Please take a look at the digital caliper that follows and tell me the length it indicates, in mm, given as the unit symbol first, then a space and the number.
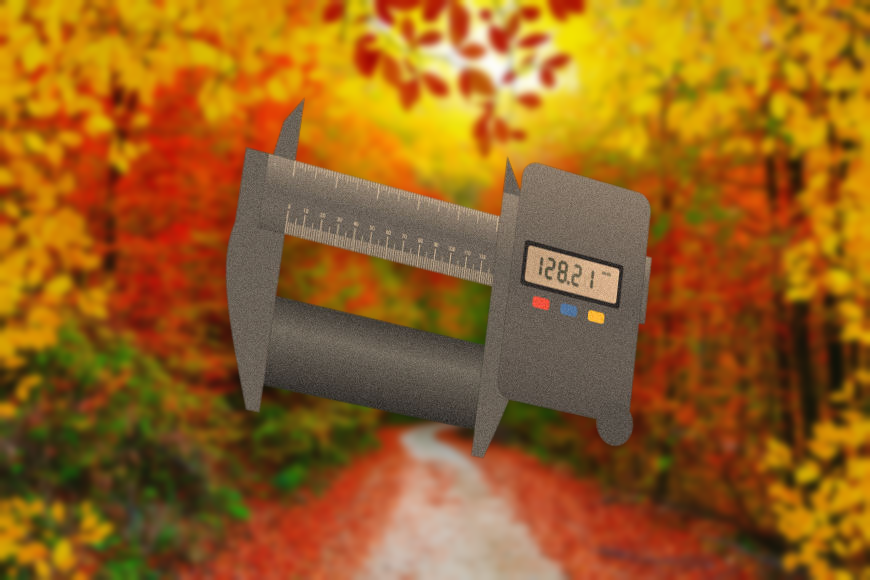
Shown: mm 128.21
